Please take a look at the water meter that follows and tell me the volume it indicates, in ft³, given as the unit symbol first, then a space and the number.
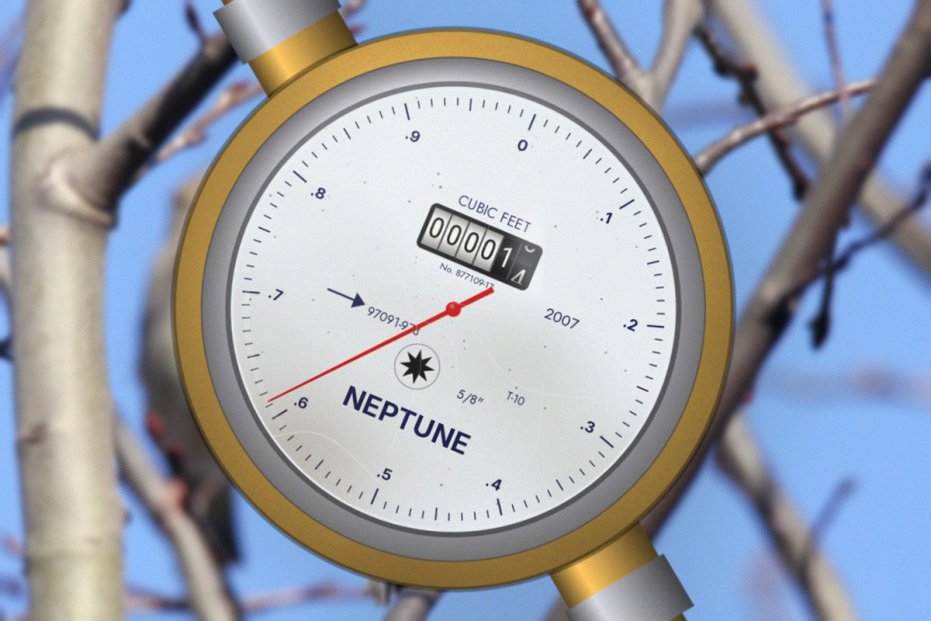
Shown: ft³ 13.61
